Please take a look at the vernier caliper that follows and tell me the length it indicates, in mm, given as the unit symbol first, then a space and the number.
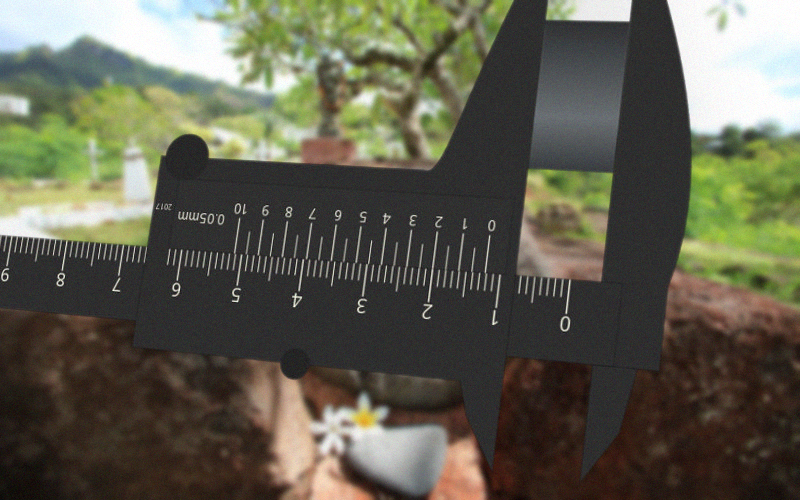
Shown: mm 12.2
